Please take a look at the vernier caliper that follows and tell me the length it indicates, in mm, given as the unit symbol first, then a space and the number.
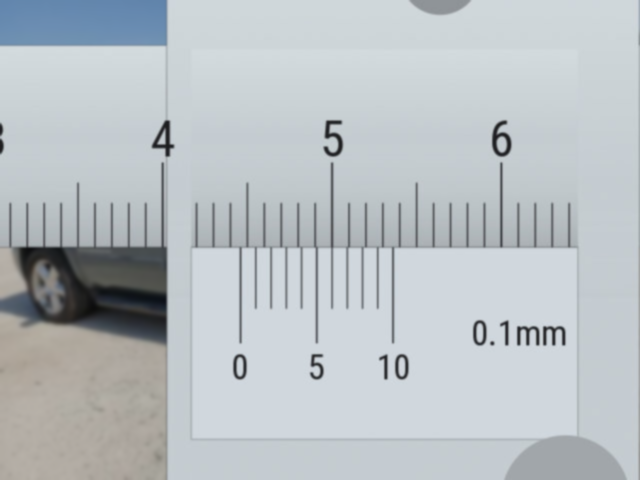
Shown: mm 44.6
